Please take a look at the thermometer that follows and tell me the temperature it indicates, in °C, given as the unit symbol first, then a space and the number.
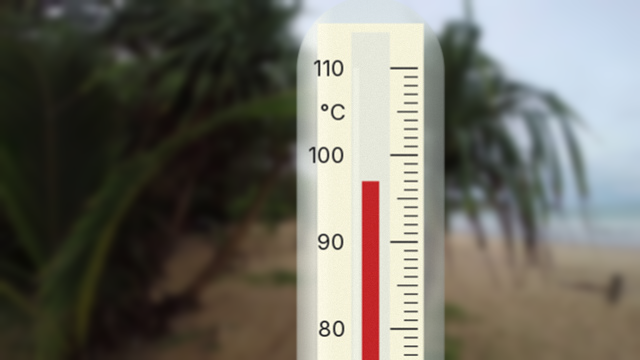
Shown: °C 97
